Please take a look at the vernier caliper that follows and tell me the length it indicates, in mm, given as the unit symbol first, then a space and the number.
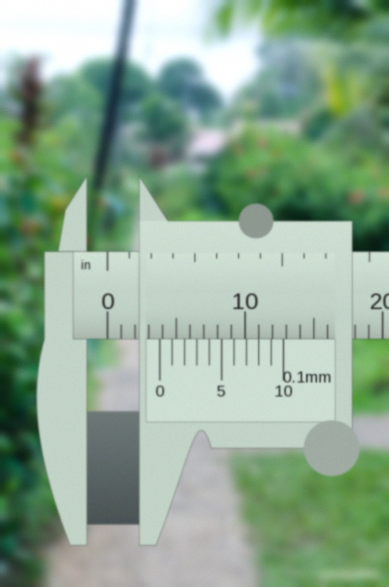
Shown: mm 3.8
